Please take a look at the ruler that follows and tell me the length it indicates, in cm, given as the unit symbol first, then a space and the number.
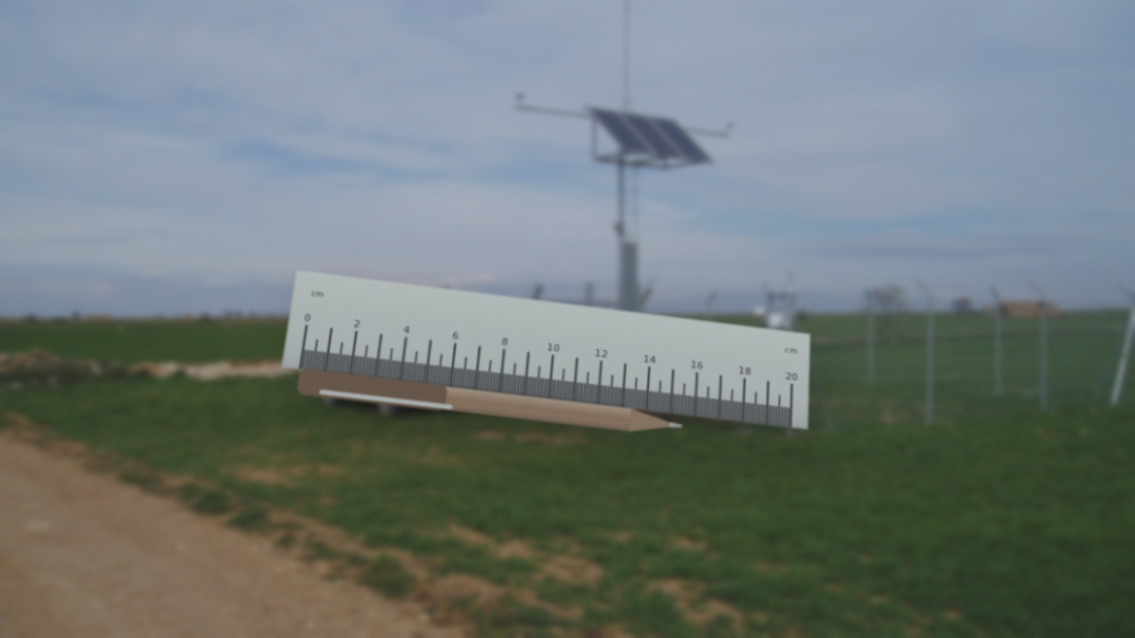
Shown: cm 15.5
